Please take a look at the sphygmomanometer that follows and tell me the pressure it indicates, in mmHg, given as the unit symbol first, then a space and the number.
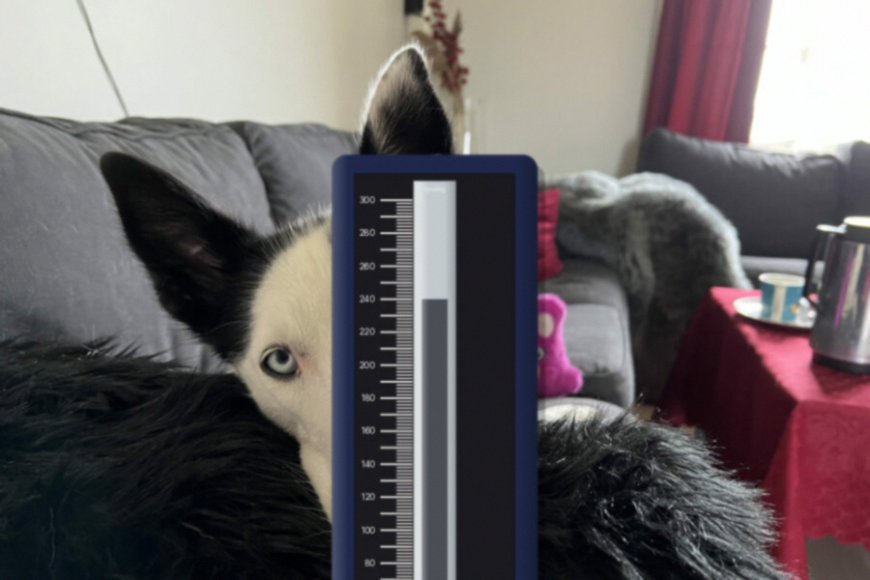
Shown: mmHg 240
